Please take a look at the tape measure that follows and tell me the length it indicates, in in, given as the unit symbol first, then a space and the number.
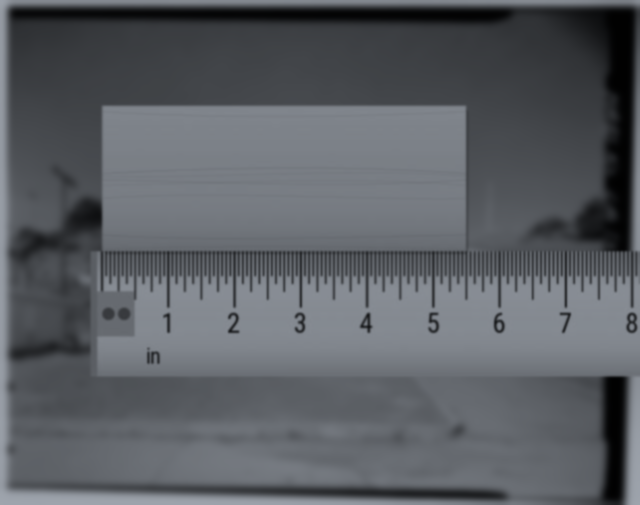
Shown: in 5.5
